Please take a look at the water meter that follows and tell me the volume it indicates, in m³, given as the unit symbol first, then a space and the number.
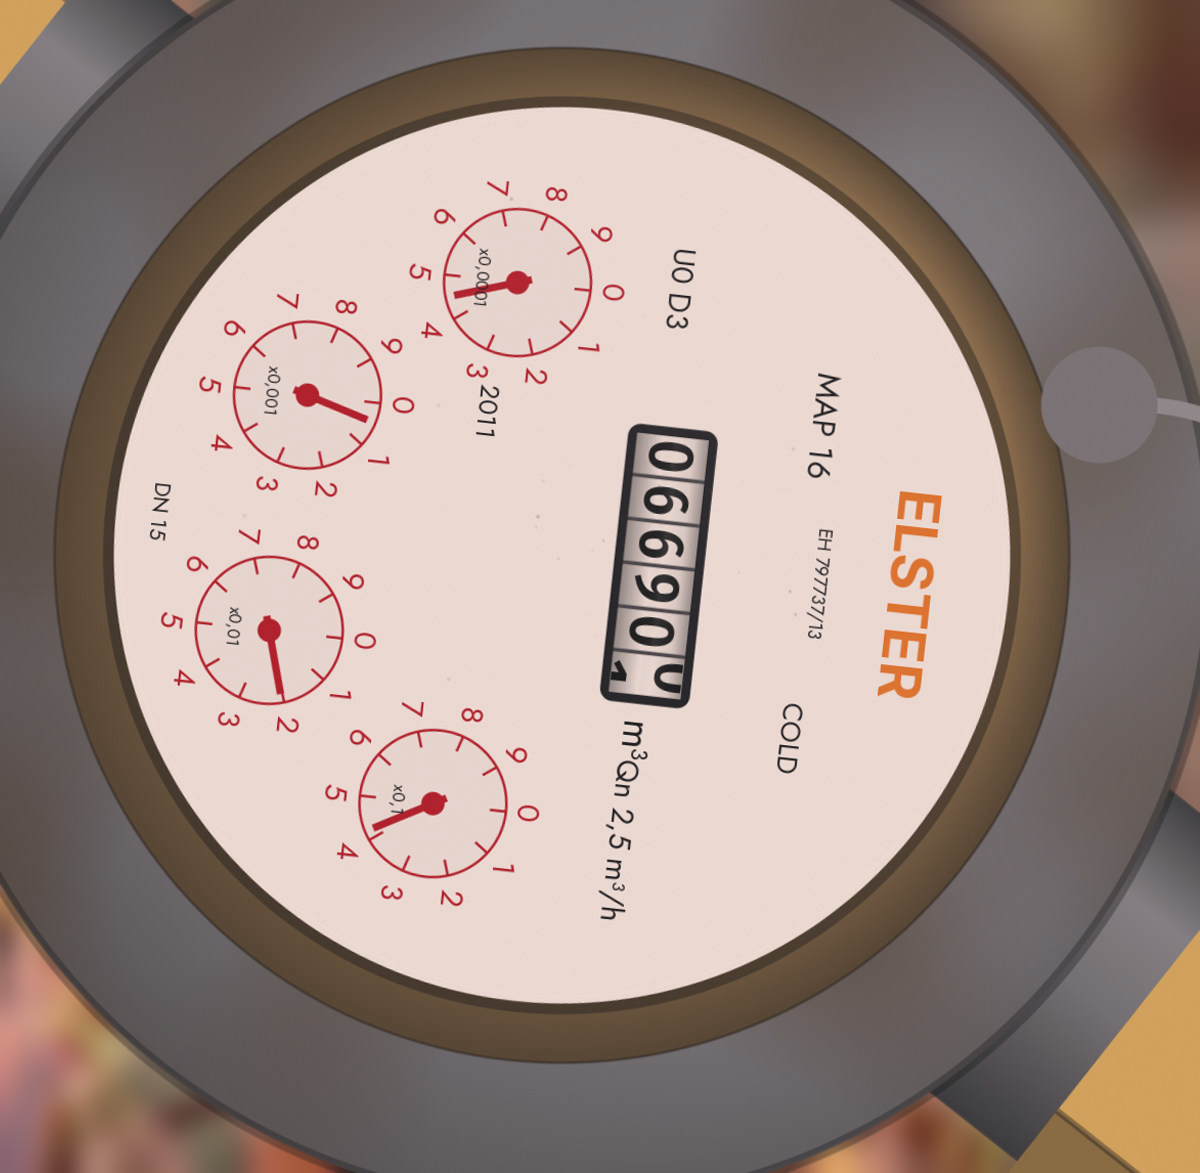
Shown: m³ 66900.4204
